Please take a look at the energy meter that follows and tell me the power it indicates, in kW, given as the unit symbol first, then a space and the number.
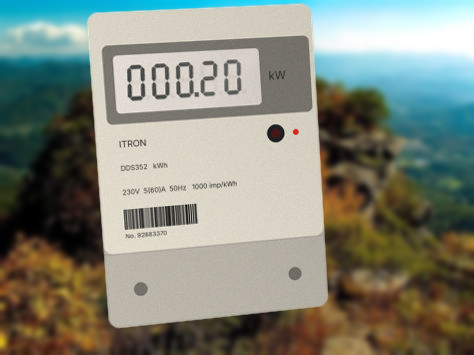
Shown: kW 0.20
